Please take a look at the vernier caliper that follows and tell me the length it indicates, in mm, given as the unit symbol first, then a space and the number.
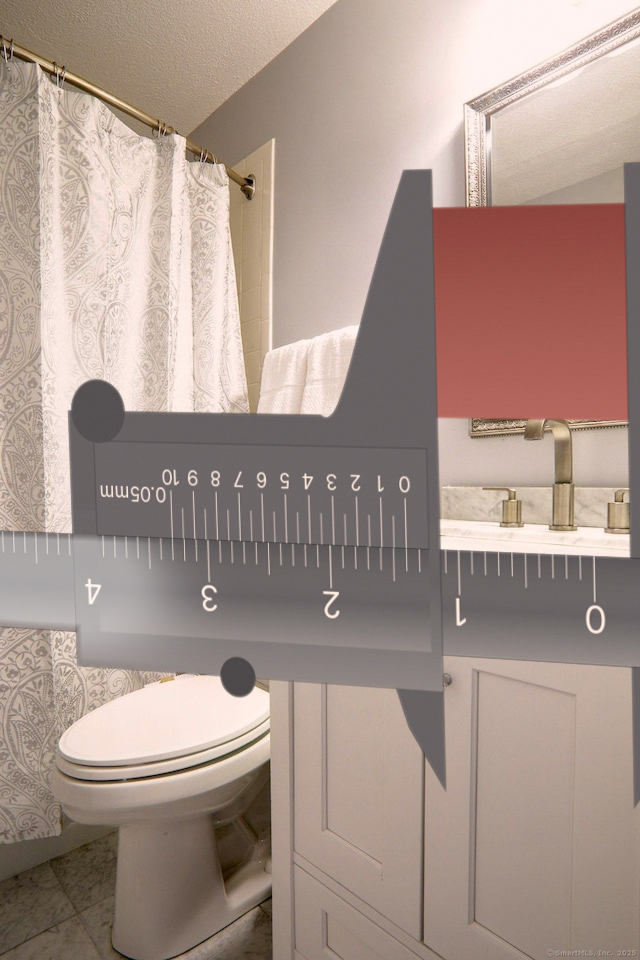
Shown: mm 14.0
